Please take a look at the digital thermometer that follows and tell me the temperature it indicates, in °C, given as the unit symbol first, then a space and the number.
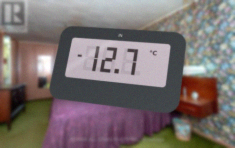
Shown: °C -12.7
